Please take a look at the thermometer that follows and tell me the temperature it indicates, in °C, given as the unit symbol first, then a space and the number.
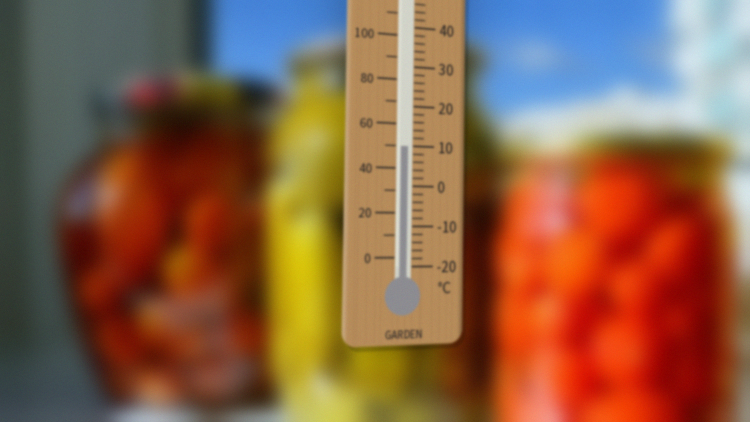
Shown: °C 10
